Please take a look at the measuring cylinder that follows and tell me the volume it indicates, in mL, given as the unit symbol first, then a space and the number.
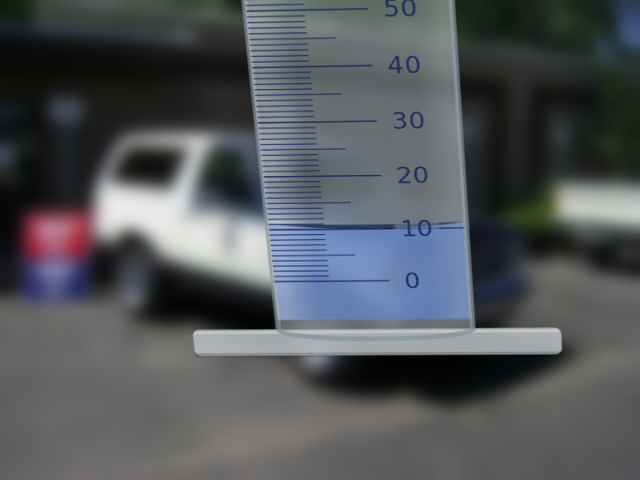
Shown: mL 10
